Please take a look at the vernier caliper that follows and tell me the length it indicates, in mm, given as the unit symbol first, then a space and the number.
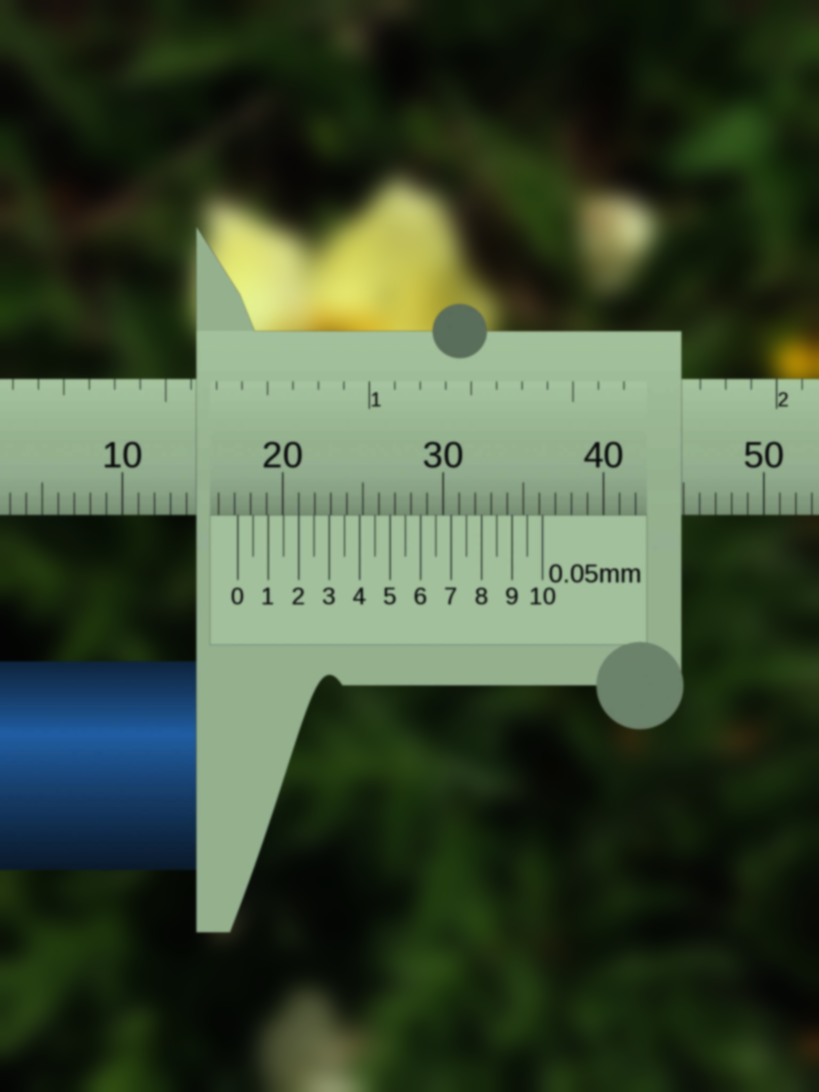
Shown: mm 17.2
